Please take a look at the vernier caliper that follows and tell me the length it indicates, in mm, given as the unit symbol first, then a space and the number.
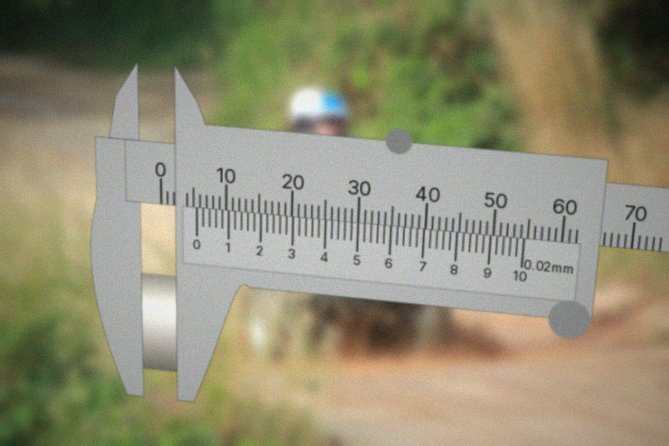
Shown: mm 5.5
